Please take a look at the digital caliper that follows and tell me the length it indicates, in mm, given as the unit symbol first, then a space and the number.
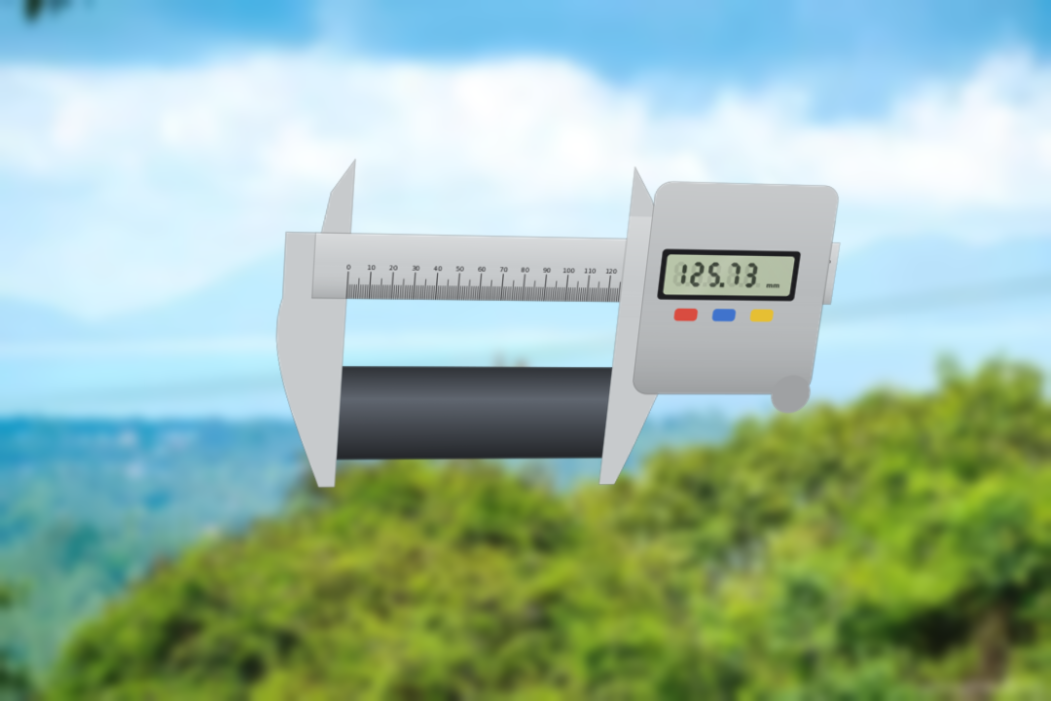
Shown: mm 125.73
